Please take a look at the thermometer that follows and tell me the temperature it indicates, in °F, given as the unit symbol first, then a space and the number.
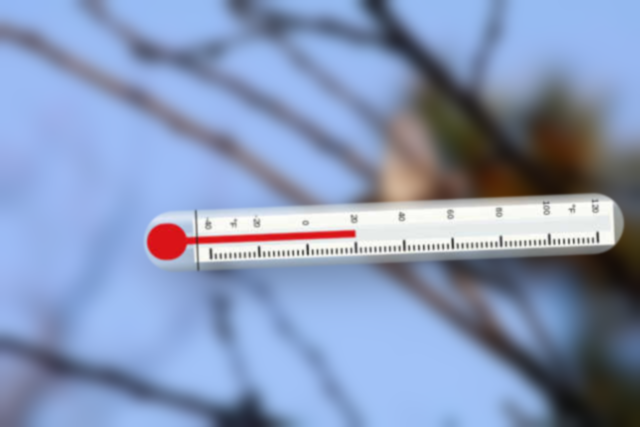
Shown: °F 20
